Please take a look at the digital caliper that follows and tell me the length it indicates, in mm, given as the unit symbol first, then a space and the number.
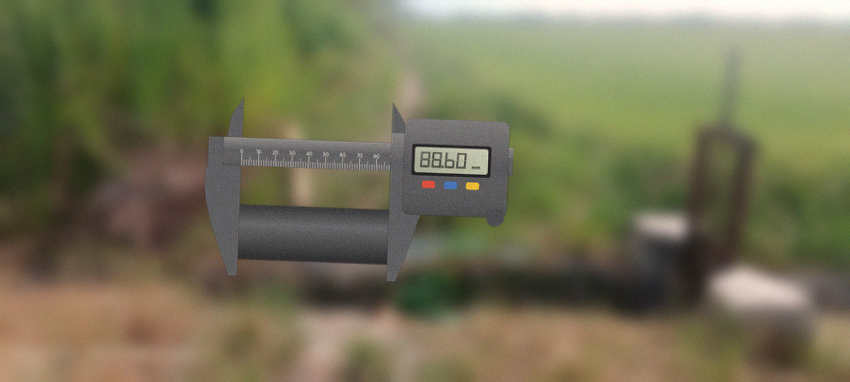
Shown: mm 88.60
